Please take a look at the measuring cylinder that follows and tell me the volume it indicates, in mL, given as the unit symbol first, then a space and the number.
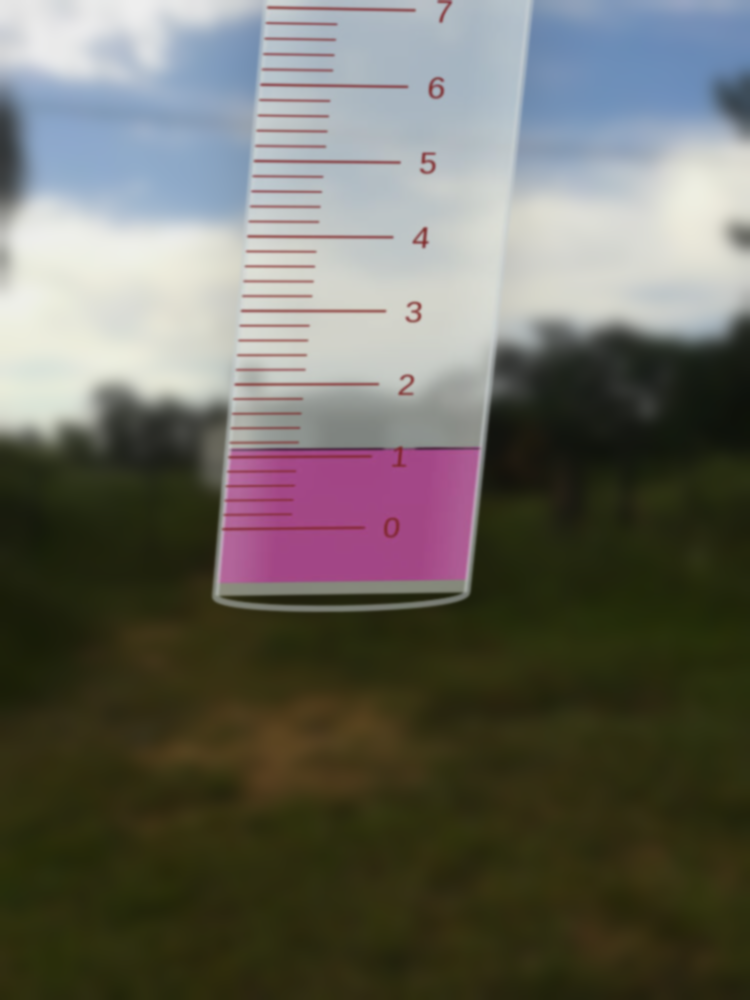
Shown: mL 1.1
